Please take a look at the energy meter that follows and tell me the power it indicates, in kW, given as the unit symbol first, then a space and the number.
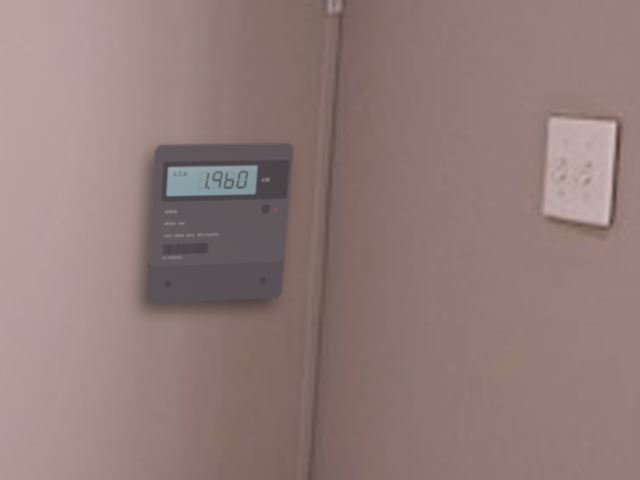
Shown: kW 1.960
